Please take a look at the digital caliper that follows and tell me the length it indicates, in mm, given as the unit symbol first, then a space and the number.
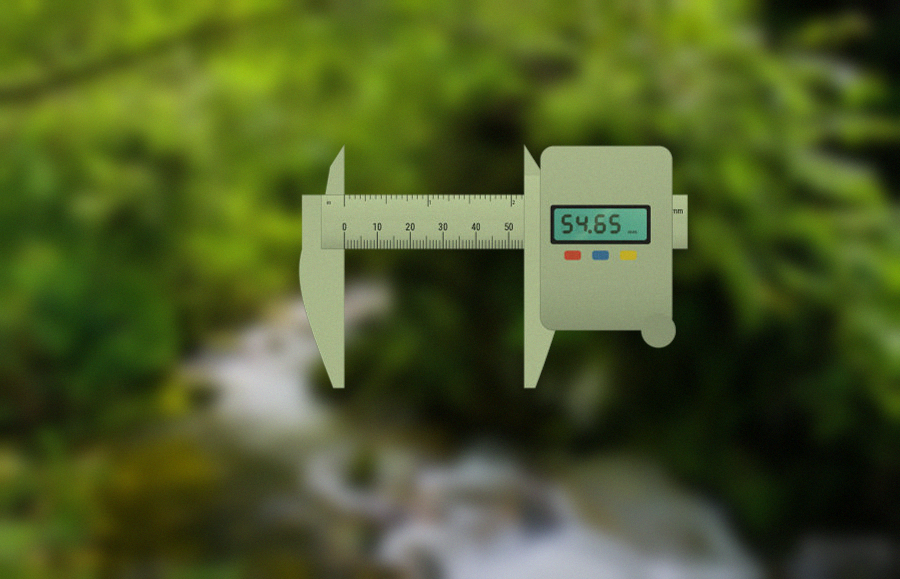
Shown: mm 54.65
